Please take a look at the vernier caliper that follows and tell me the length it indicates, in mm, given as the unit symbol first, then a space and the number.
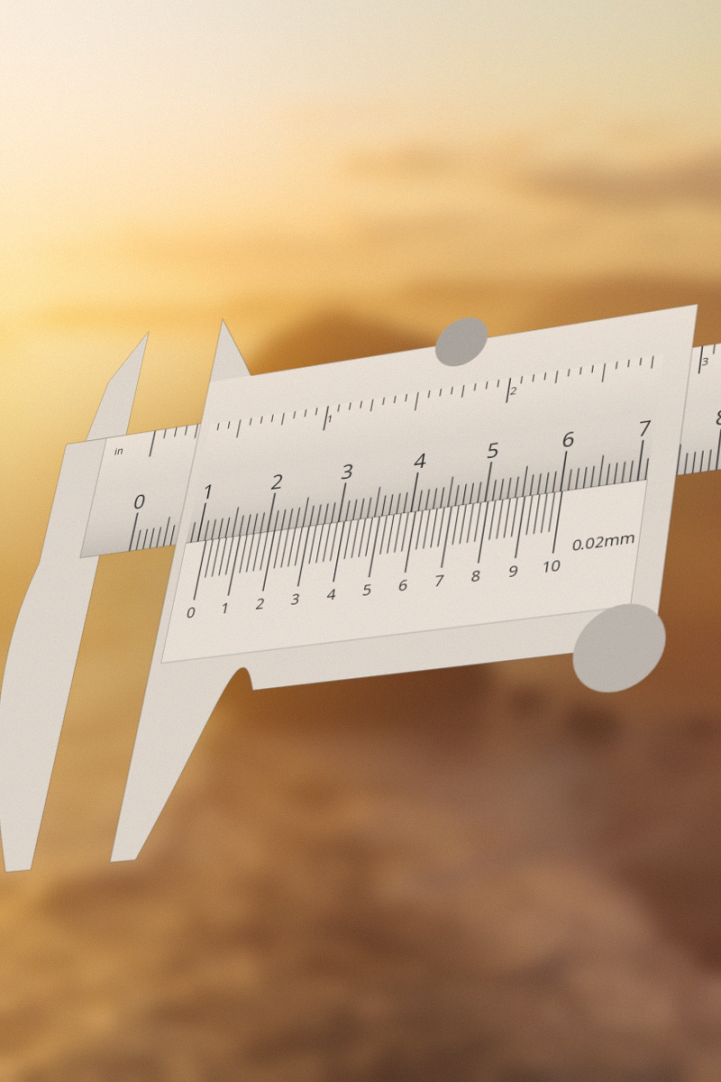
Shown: mm 11.2
